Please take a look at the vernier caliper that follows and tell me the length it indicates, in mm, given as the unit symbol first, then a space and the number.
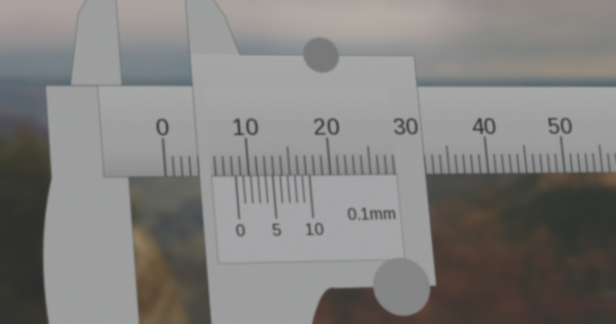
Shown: mm 8.4
